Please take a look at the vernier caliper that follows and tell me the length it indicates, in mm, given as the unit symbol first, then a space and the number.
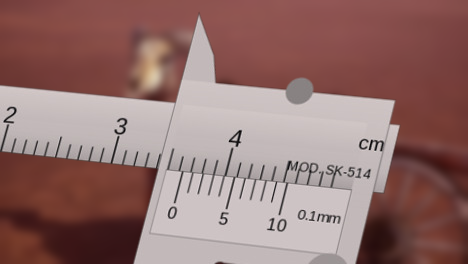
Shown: mm 36.3
